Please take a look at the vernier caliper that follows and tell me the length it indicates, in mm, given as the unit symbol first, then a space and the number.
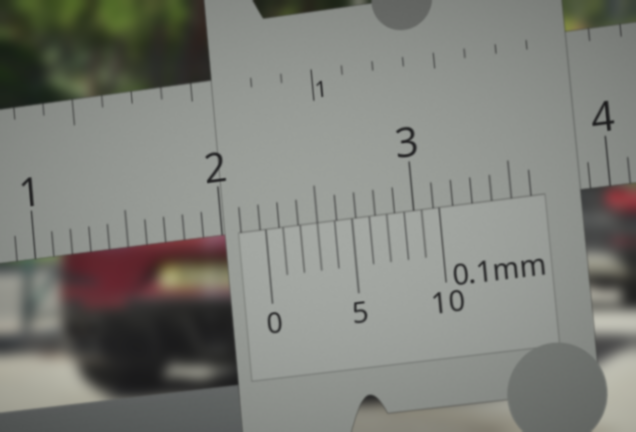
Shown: mm 22.3
